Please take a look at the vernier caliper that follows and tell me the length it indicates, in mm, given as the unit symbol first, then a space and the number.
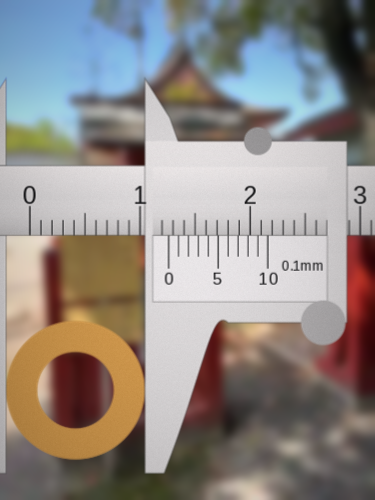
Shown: mm 12.6
